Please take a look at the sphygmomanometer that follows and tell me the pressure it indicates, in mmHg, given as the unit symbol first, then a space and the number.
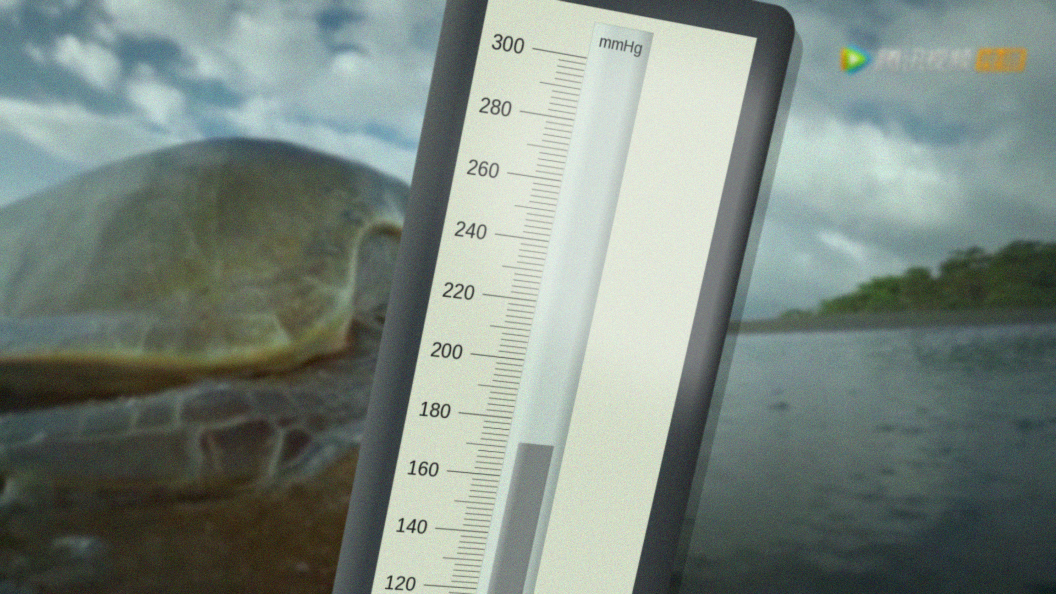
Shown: mmHg 172
